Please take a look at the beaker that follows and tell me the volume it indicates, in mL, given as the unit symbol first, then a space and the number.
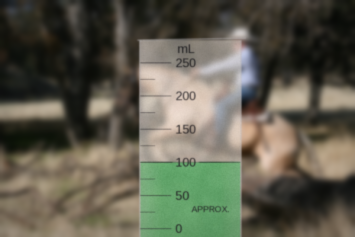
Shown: mL 100
